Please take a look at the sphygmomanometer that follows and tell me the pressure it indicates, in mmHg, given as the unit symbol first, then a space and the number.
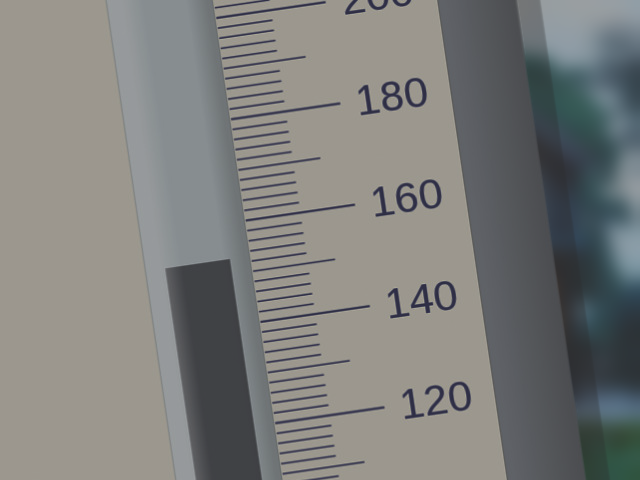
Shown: mmHg 153
